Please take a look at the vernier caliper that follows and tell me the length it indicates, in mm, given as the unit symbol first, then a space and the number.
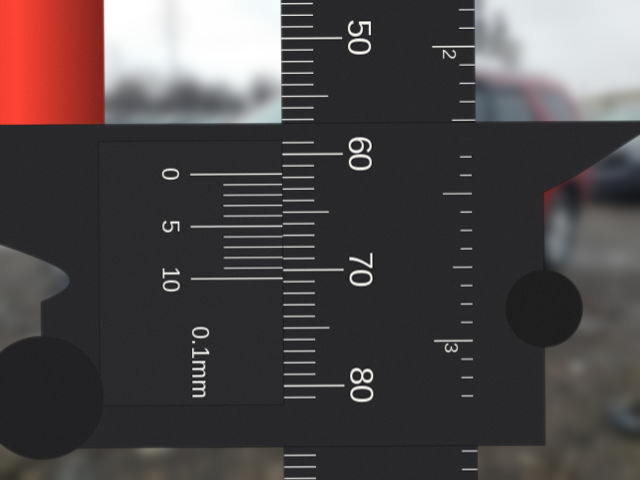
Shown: mm 61.7
